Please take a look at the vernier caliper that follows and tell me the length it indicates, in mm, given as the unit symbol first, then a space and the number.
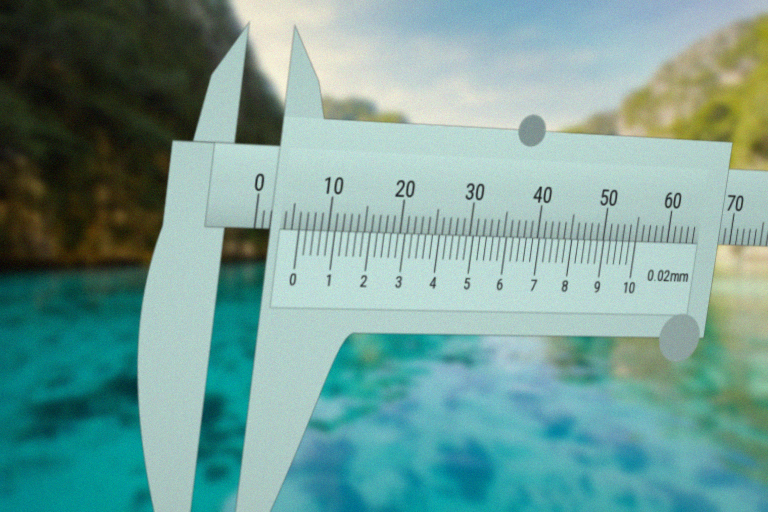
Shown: mm 6.0
